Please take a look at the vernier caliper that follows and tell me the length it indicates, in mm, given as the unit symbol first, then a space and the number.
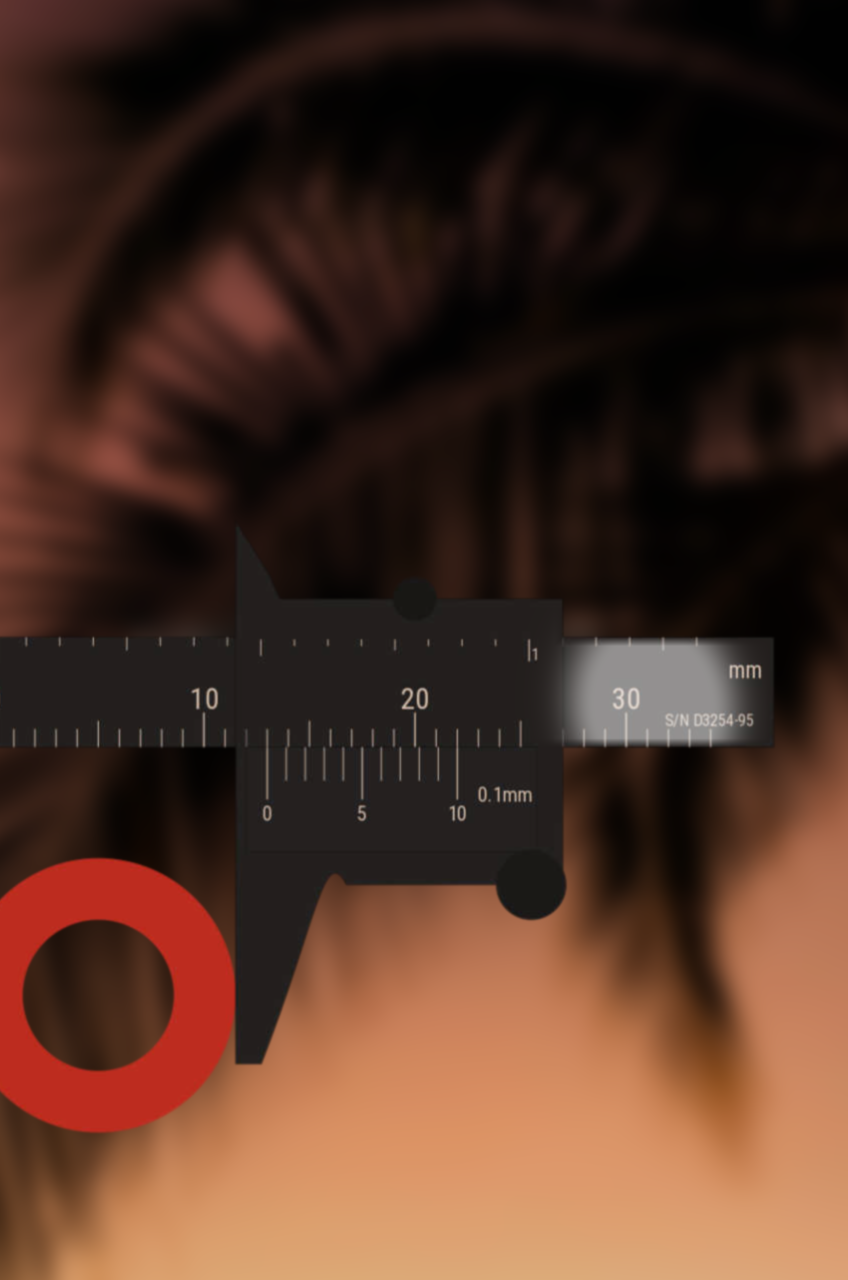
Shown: mm 13.0
